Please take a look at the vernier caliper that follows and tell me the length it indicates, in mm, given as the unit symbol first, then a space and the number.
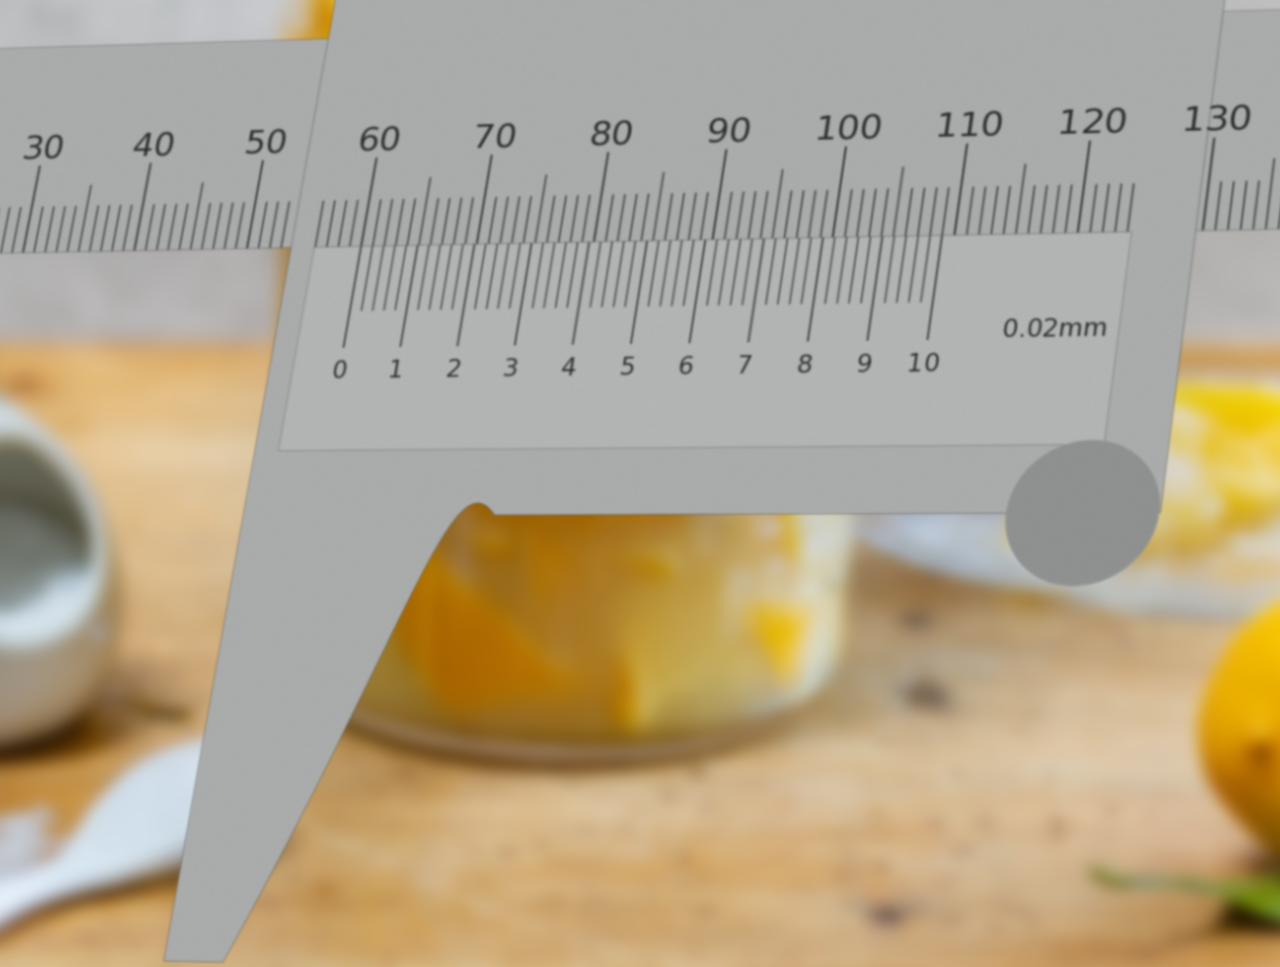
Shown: mm 60.0
